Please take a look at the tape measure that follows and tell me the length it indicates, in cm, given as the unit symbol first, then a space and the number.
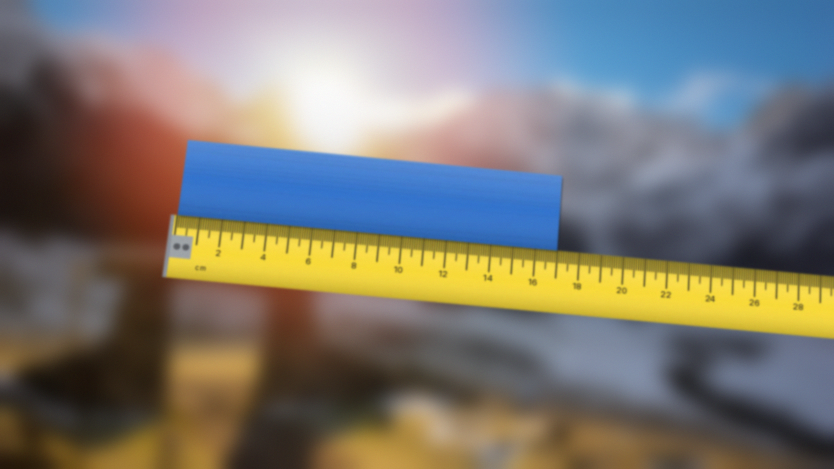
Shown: cm 17
